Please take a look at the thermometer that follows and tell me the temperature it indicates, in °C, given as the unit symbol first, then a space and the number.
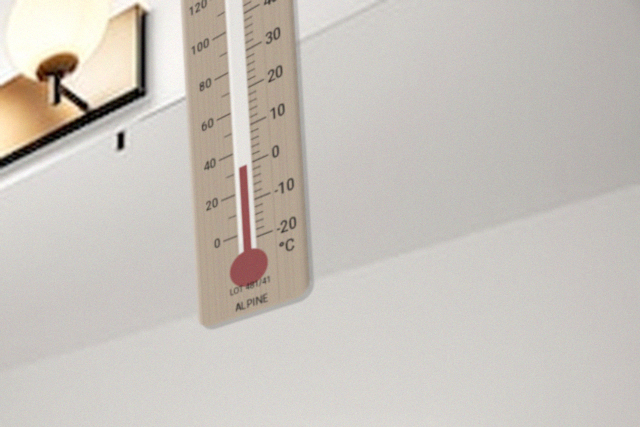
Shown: °C 0
